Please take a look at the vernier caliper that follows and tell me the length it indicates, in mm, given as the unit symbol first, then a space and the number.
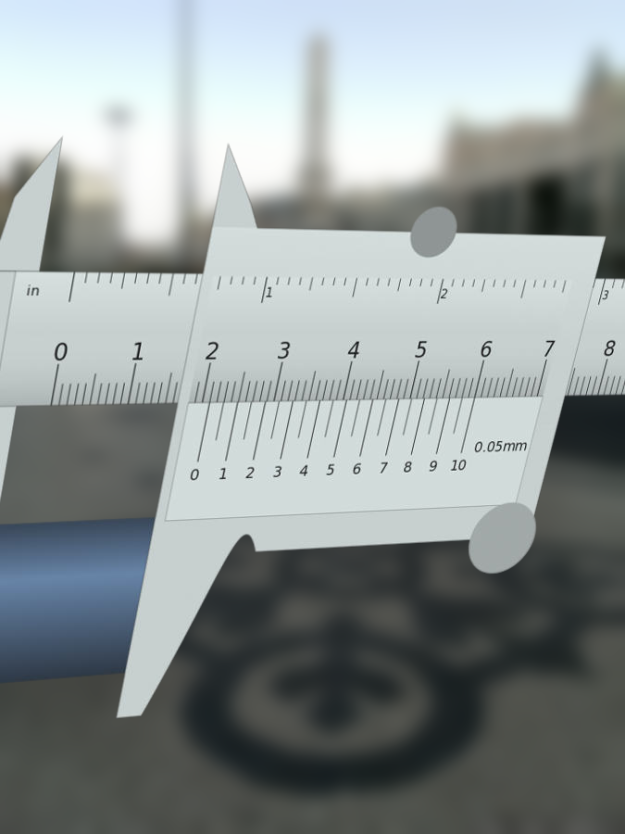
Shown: mm 21.0
